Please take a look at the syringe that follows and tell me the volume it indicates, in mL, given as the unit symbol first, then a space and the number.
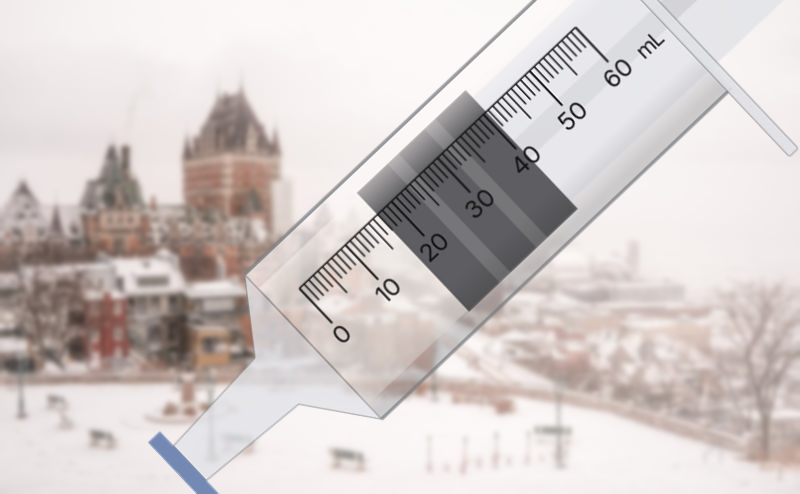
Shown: mL 17
